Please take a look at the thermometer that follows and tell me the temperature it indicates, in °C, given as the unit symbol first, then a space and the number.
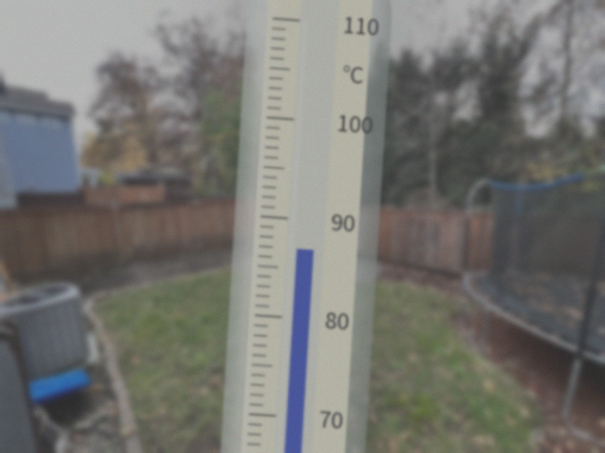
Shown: °C 87
